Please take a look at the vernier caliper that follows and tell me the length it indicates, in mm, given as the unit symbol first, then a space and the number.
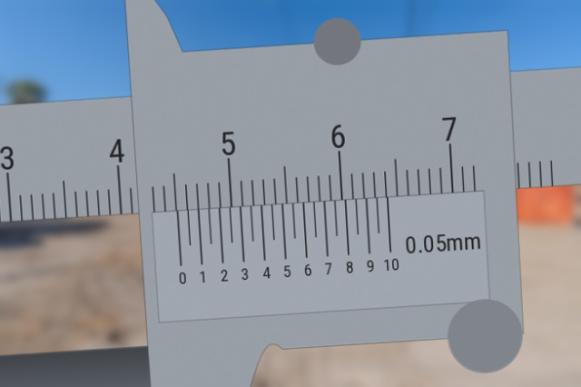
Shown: mm 45.1
